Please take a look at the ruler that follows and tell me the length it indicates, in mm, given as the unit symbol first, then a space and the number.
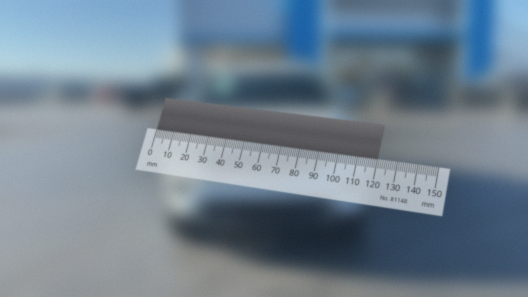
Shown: mm 120
